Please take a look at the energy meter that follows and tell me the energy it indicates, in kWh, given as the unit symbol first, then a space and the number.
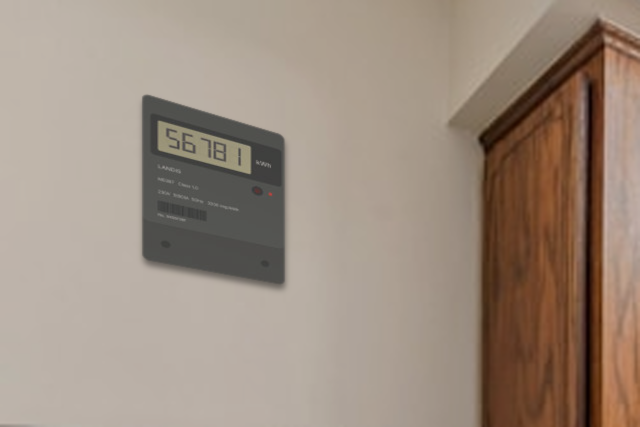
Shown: kWh 56781
